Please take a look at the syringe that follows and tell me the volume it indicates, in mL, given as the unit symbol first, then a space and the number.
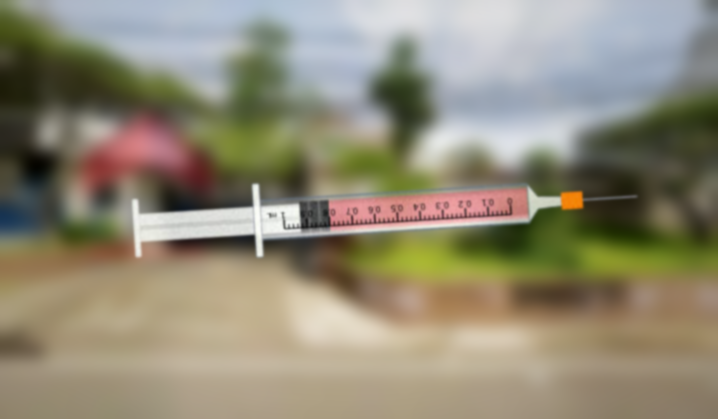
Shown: mL 0.8
